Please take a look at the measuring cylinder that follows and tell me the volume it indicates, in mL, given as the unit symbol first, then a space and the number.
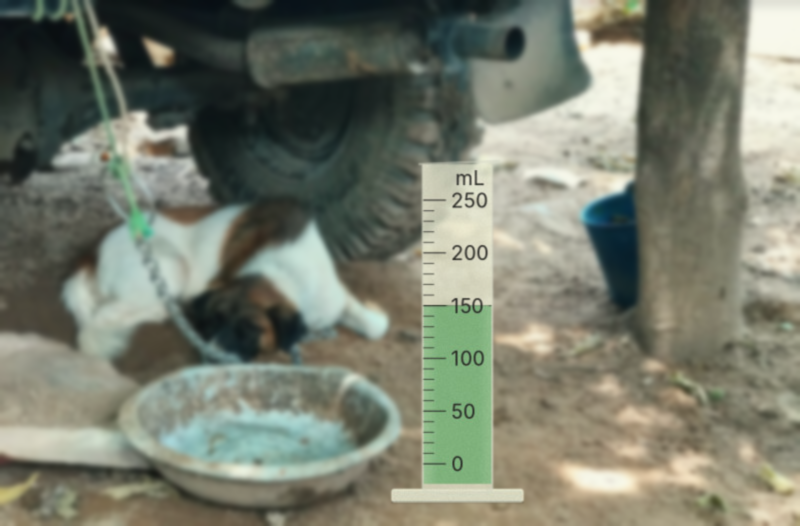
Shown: mL 150
